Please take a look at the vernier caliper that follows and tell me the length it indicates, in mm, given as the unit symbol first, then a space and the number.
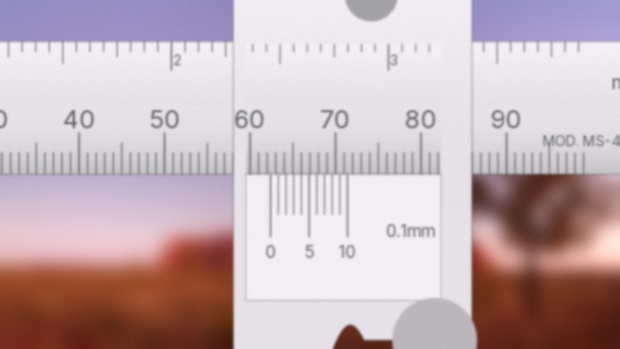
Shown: mm 62.4
